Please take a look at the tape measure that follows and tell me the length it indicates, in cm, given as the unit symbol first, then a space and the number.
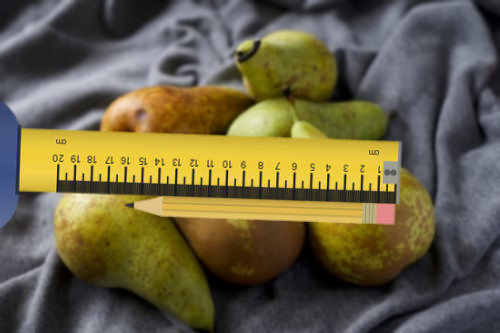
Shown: cm 16
